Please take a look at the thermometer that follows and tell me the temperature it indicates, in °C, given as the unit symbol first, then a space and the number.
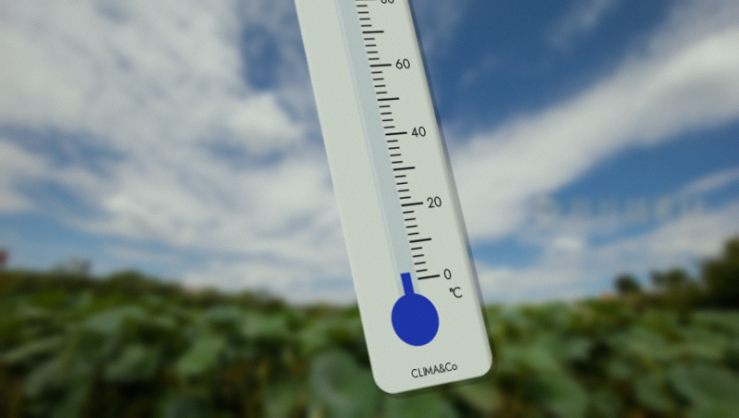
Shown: °C 2
